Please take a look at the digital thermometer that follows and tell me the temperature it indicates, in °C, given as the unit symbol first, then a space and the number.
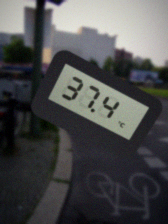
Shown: °C 37.4
